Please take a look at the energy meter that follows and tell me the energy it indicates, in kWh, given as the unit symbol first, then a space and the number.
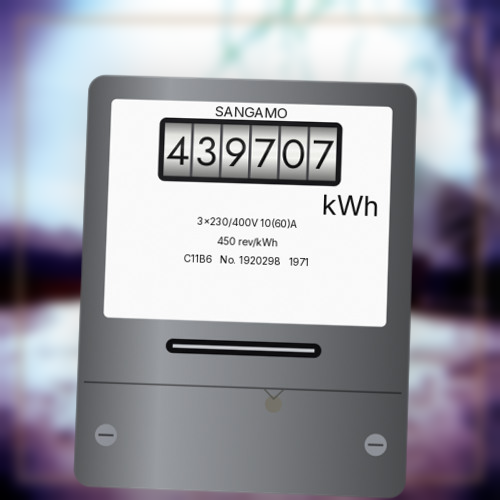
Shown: kWh 439707
